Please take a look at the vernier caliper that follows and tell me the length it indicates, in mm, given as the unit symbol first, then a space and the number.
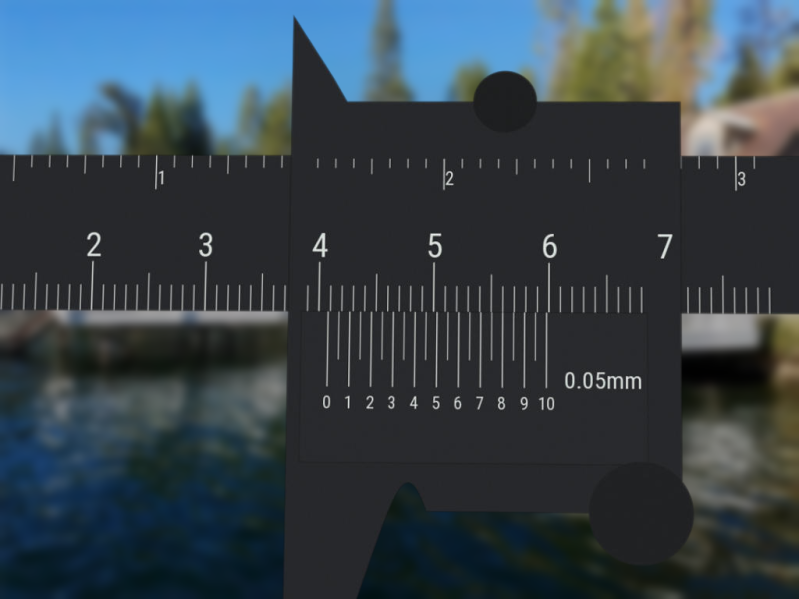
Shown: mm 40.8
